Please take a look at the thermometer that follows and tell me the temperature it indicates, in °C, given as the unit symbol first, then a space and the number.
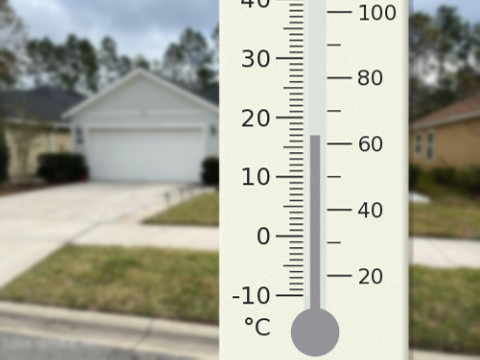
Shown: °C 17
